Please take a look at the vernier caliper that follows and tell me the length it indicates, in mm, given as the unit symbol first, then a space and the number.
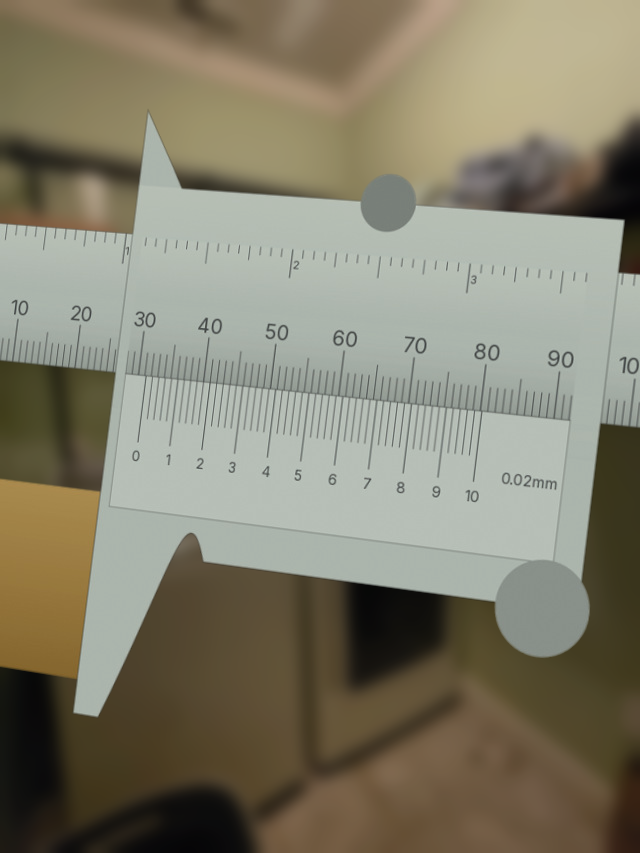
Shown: mm 31.2
